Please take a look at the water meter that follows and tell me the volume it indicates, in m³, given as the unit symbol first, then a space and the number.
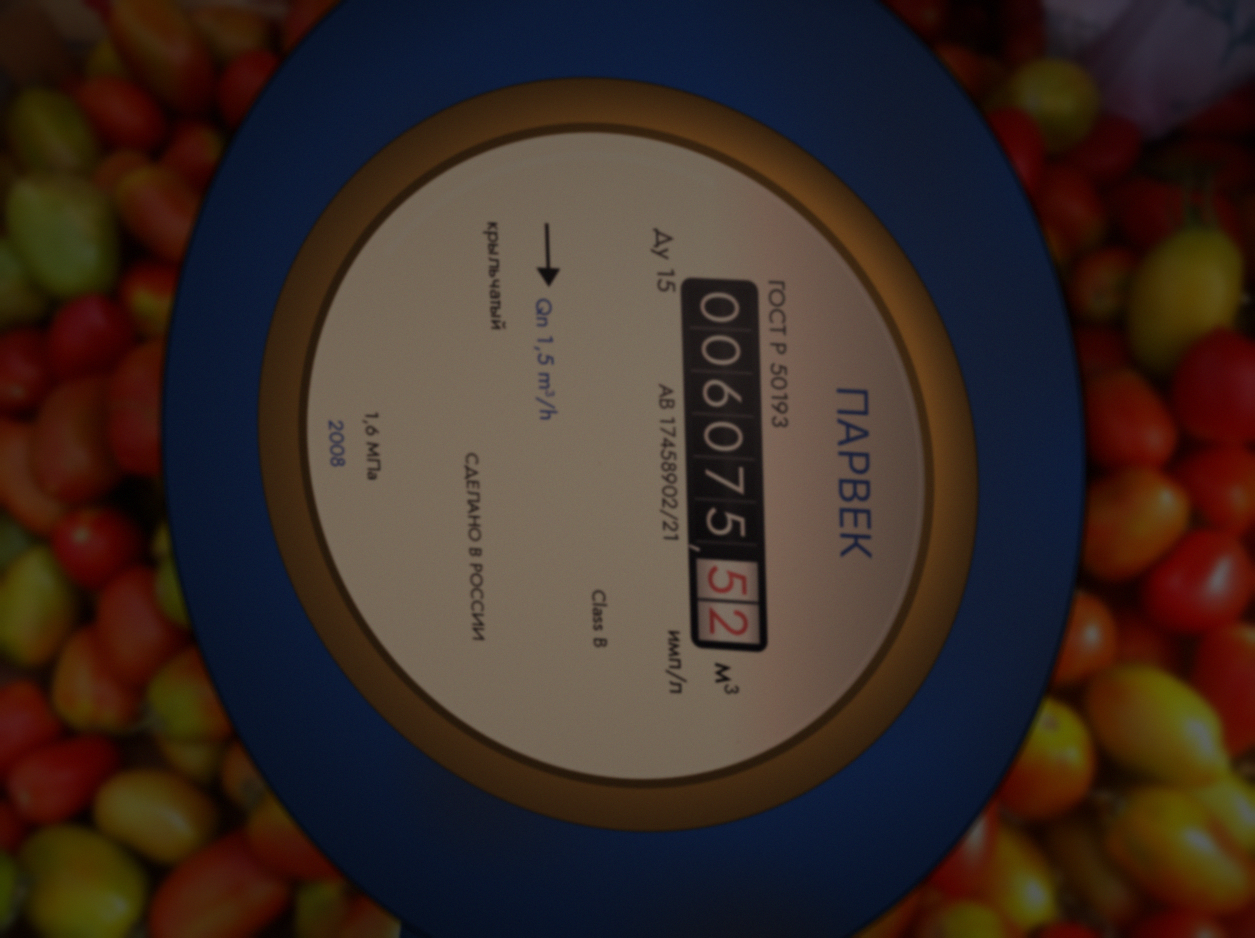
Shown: m³ 6075.52
